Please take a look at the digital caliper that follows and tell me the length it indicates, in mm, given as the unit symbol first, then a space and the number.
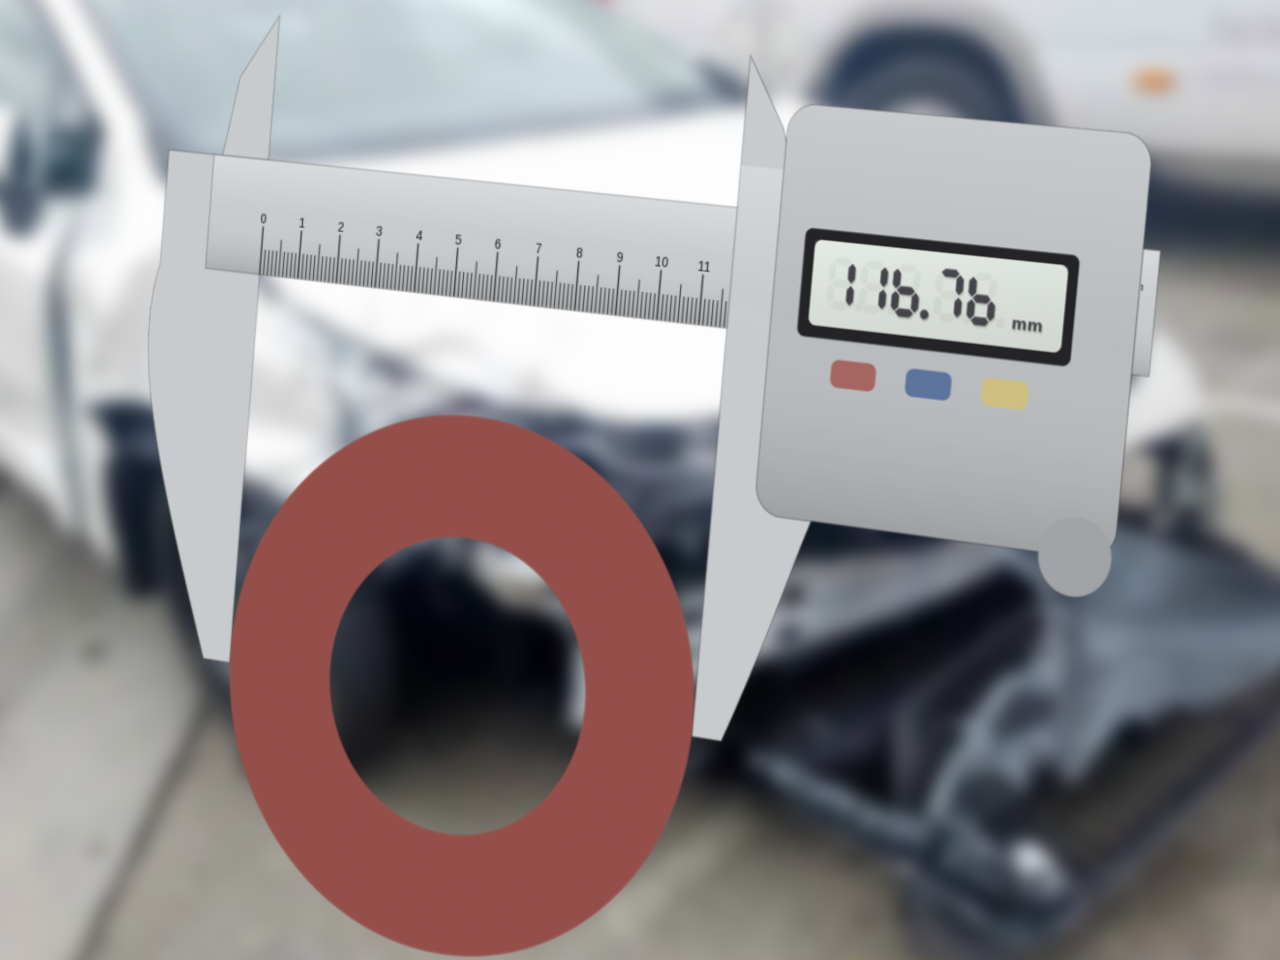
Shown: mm 116.76
